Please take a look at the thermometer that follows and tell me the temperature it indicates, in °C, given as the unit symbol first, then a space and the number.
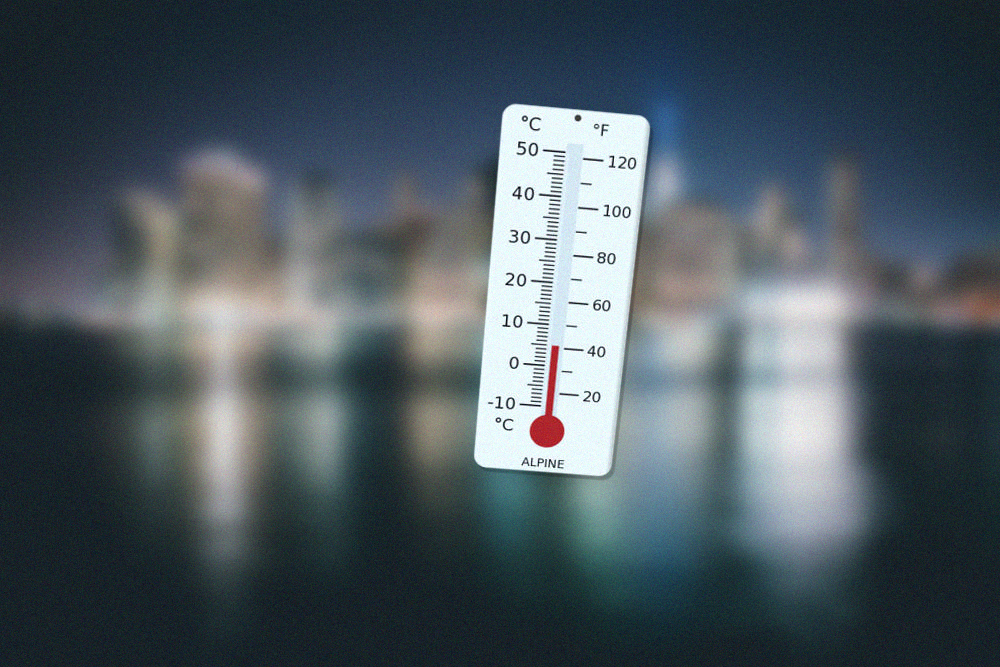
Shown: °C 5
